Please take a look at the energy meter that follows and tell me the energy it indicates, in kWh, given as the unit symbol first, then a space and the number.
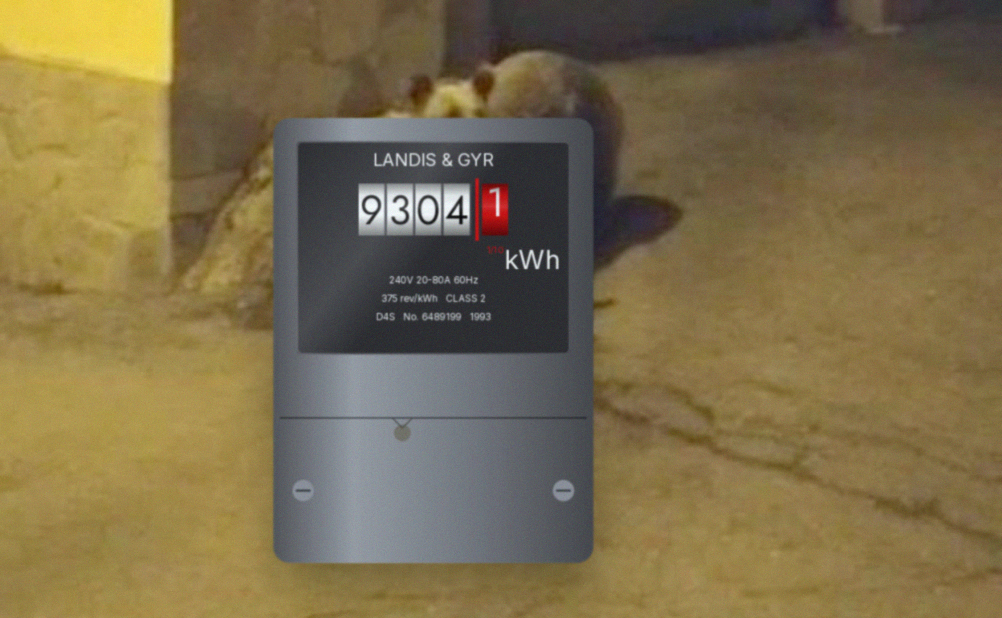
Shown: kWh 9304.1
